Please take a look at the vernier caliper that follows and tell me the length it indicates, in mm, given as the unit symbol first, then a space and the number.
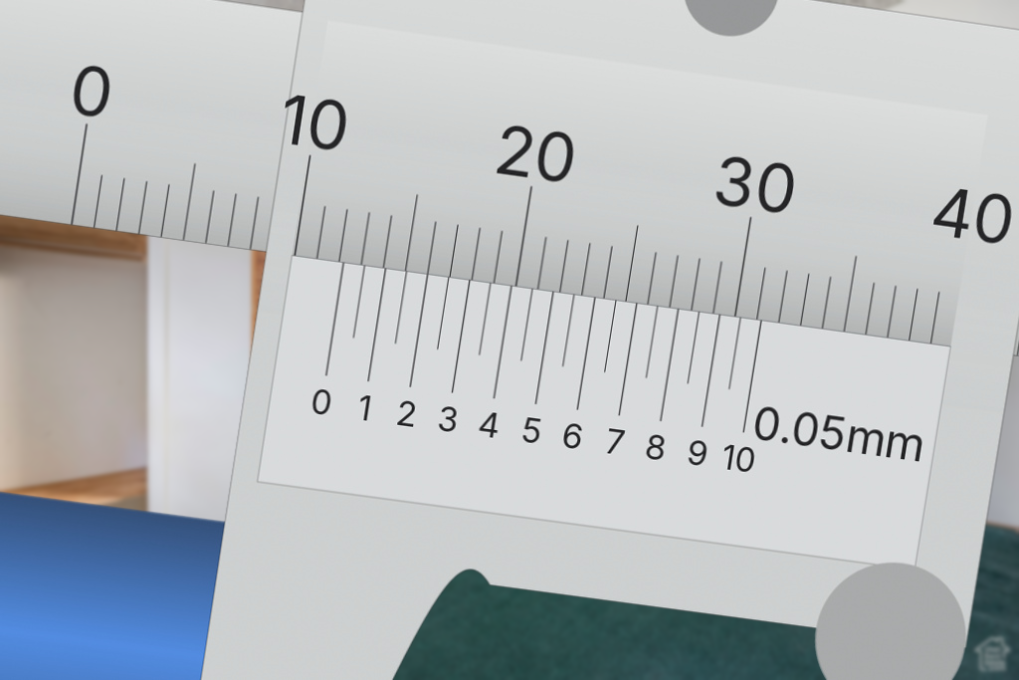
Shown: mm 12.20
